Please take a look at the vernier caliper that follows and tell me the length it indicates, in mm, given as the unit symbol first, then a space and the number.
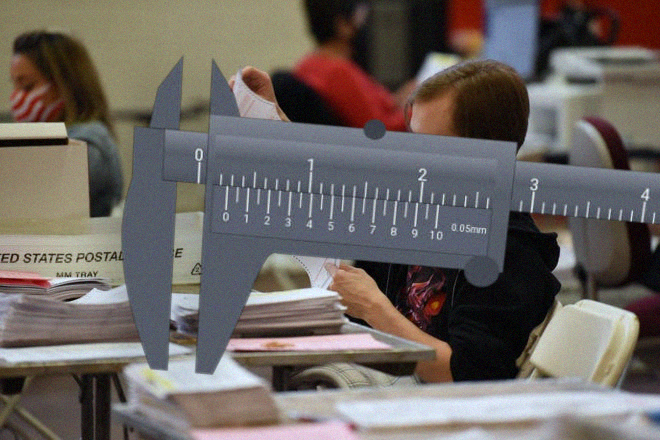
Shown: mm 2.6
